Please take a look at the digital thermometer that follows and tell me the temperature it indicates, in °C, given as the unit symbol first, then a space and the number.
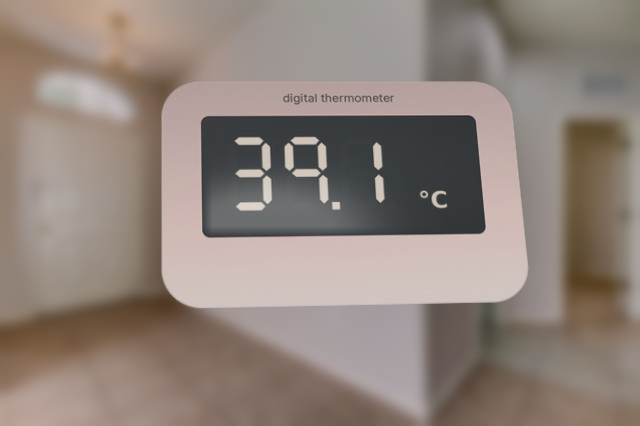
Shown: °C 39.1
